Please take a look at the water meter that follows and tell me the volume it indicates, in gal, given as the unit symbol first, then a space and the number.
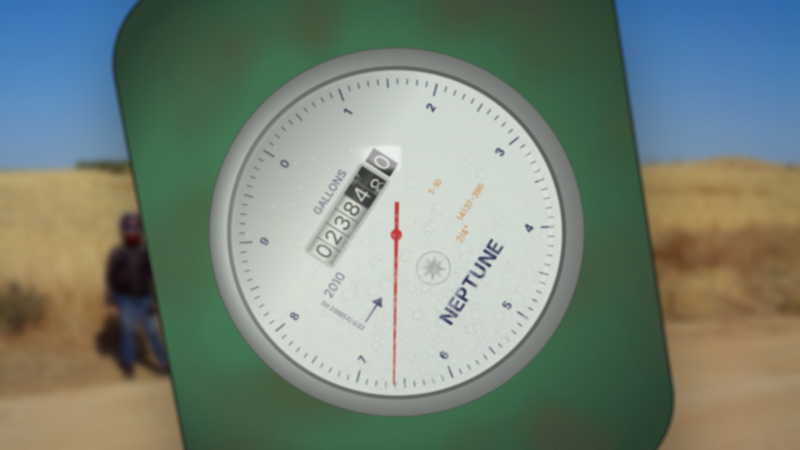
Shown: gal 238476.6
